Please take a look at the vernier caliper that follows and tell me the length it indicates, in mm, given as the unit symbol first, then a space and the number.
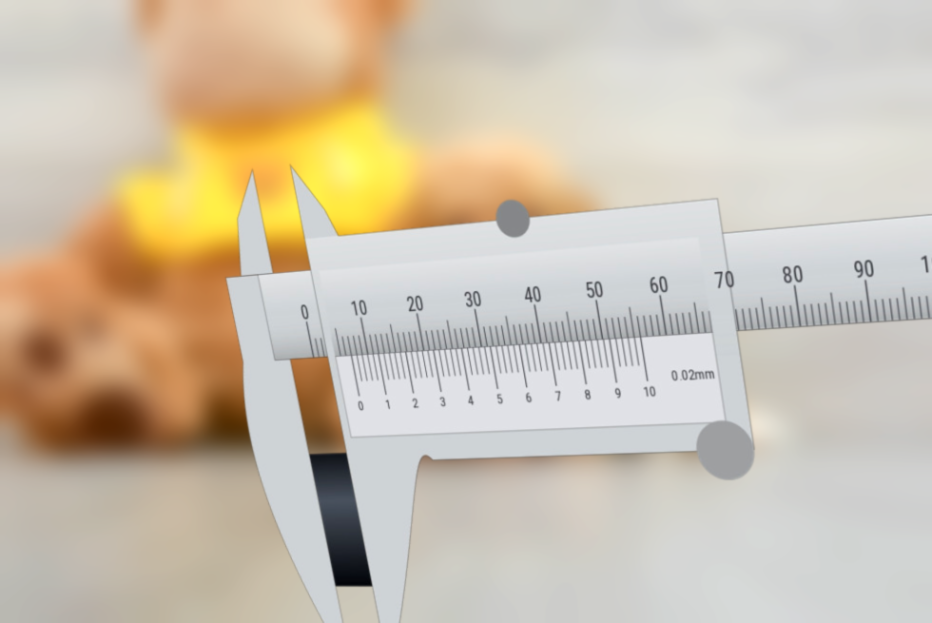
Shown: mm 7.0
